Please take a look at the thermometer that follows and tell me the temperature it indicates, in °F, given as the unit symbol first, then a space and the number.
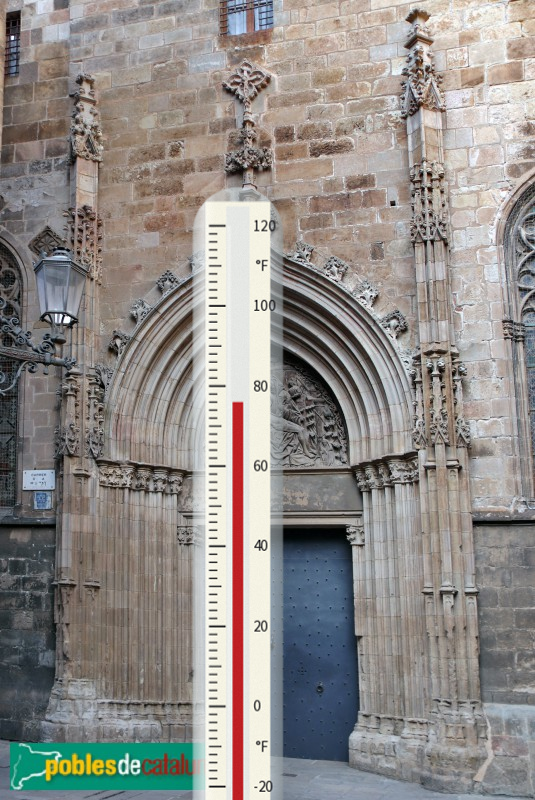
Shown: °F 76
